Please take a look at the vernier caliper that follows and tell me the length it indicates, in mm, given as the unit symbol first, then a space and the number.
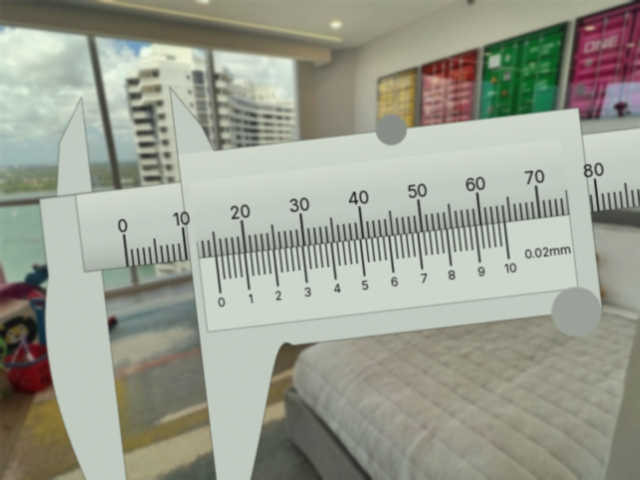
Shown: mm 15.0
